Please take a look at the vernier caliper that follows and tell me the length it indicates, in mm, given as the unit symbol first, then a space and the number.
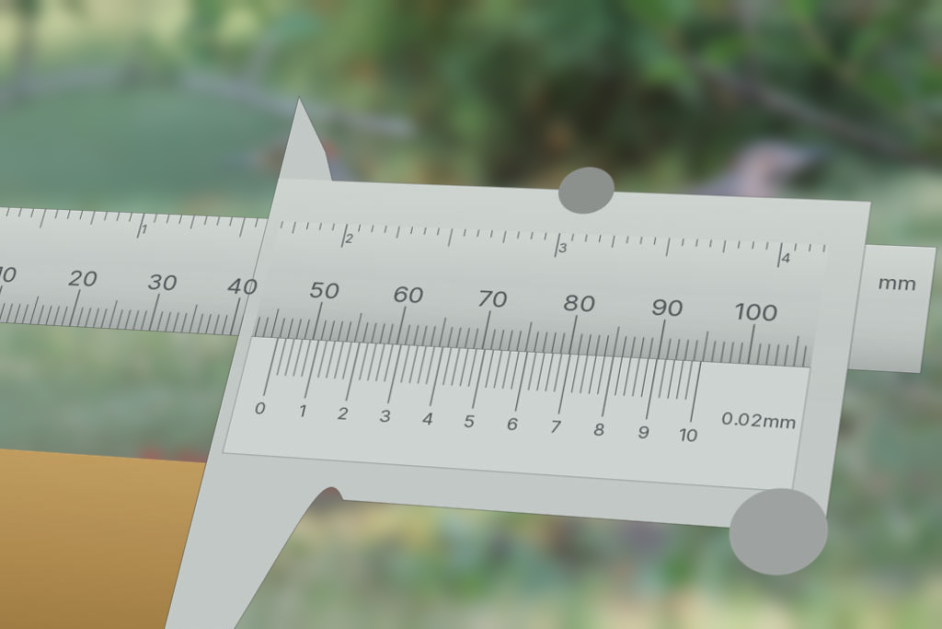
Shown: mm 45.8
